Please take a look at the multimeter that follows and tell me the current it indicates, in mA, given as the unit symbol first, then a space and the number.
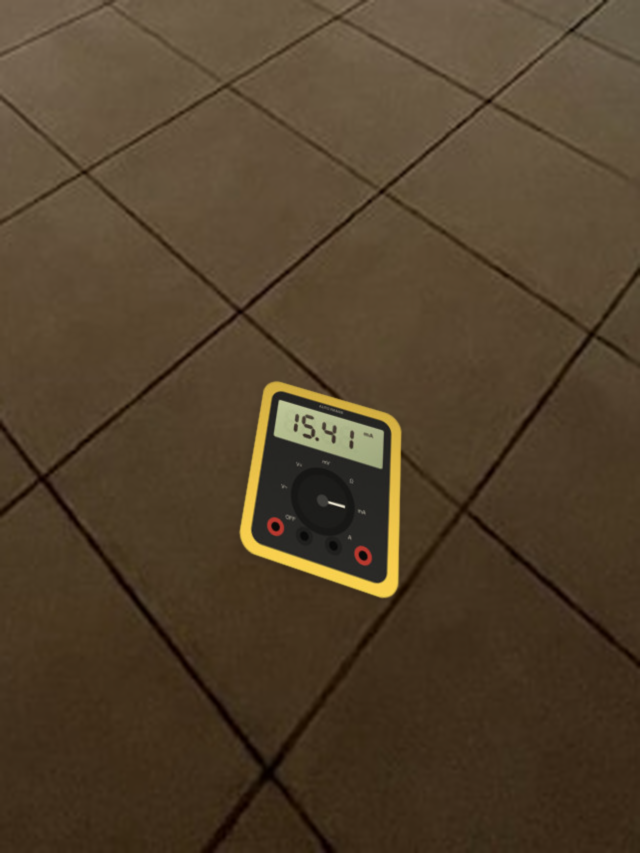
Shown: mA 15.41
